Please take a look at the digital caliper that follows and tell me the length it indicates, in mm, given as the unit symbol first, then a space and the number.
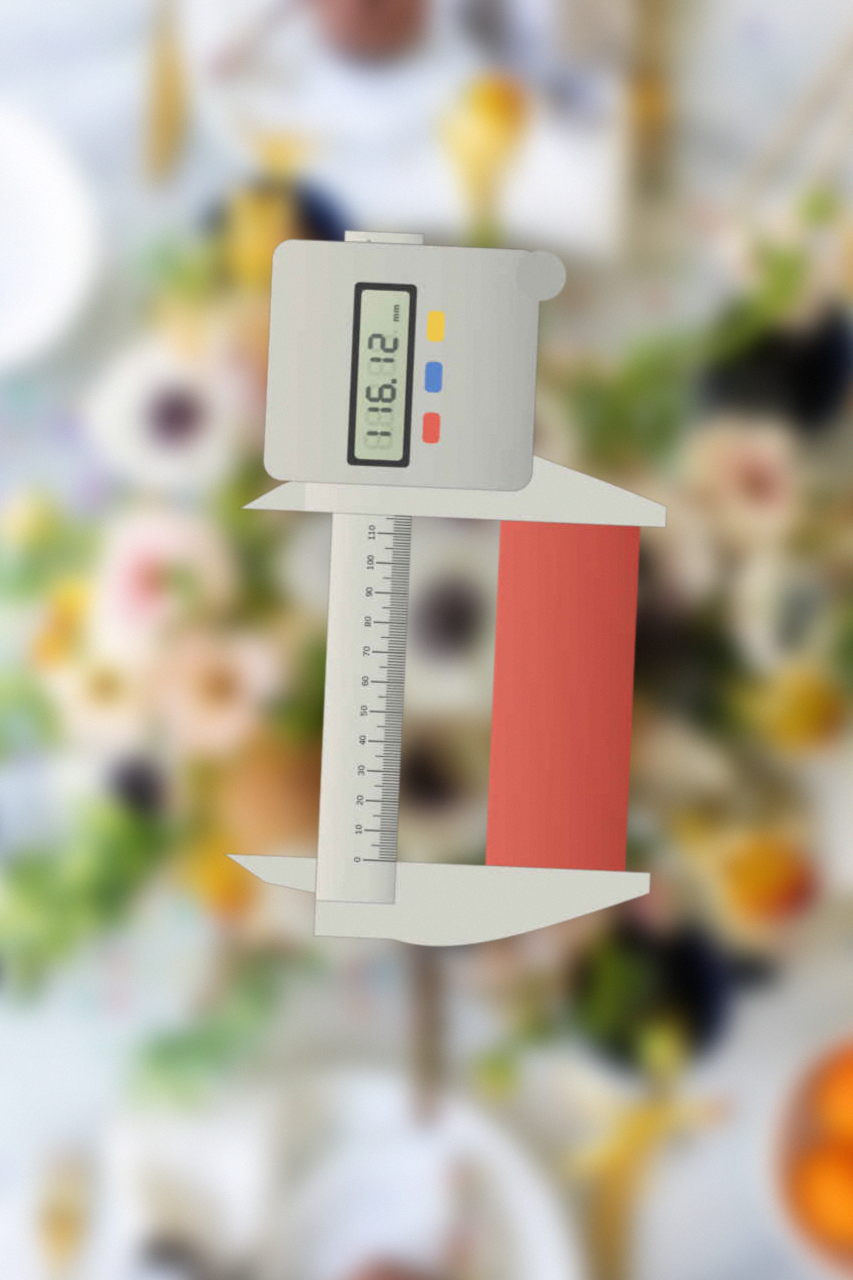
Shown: mm 116.12
